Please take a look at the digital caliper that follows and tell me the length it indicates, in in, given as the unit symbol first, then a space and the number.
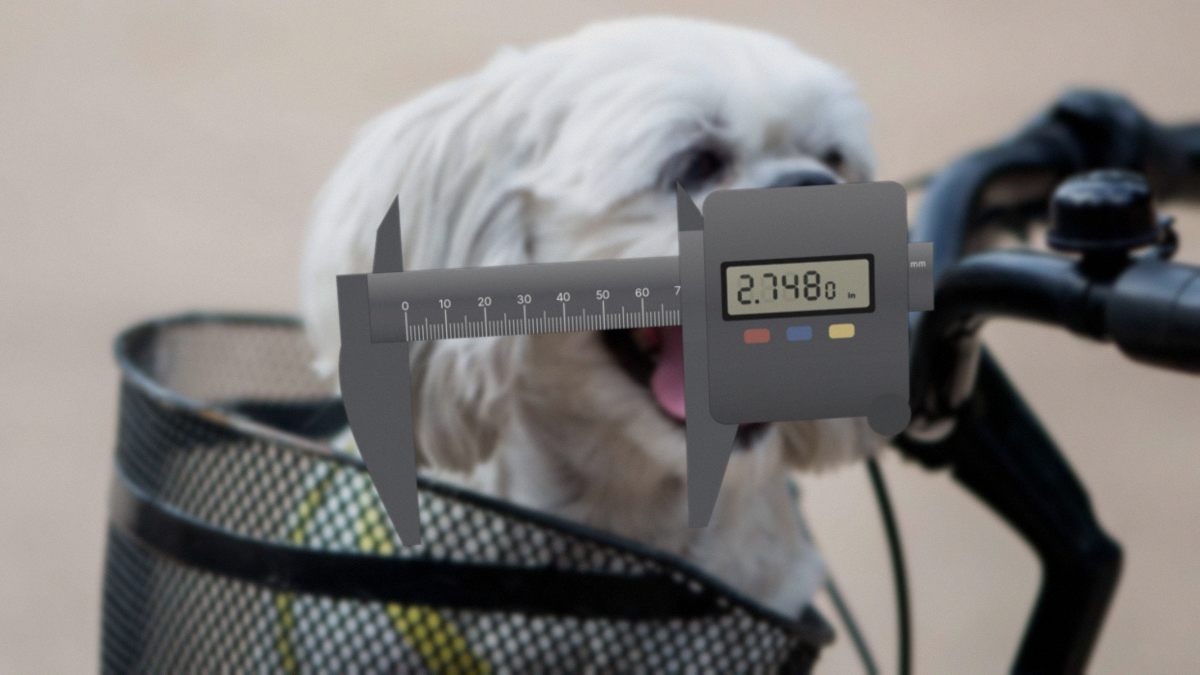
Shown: in 2.7480
